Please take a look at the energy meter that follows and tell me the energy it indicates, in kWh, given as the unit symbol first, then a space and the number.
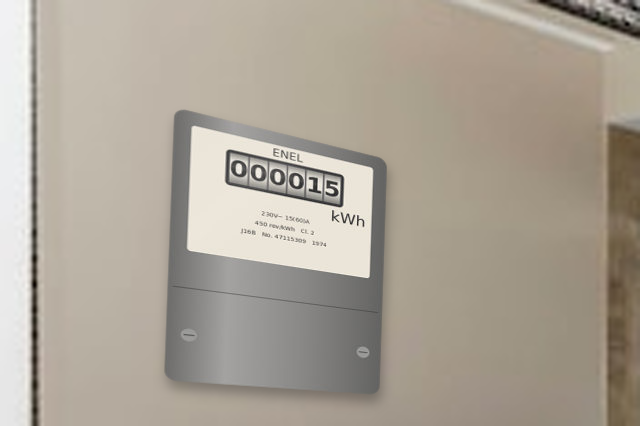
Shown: kWh 15
